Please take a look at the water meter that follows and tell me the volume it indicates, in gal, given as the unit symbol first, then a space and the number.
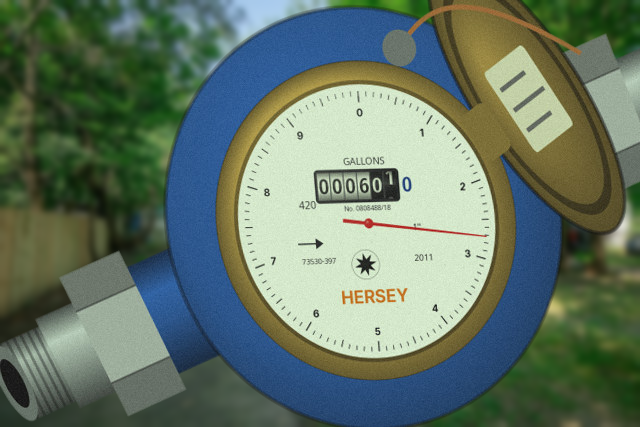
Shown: gal 6012.7
